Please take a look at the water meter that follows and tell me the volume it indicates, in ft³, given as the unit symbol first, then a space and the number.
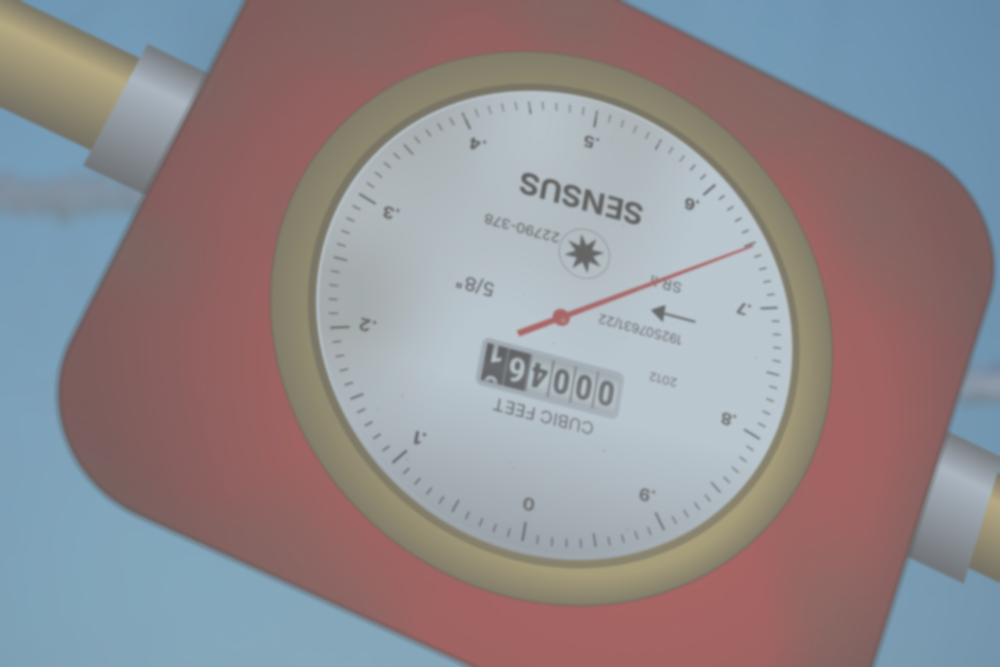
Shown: ft³ 460.65
